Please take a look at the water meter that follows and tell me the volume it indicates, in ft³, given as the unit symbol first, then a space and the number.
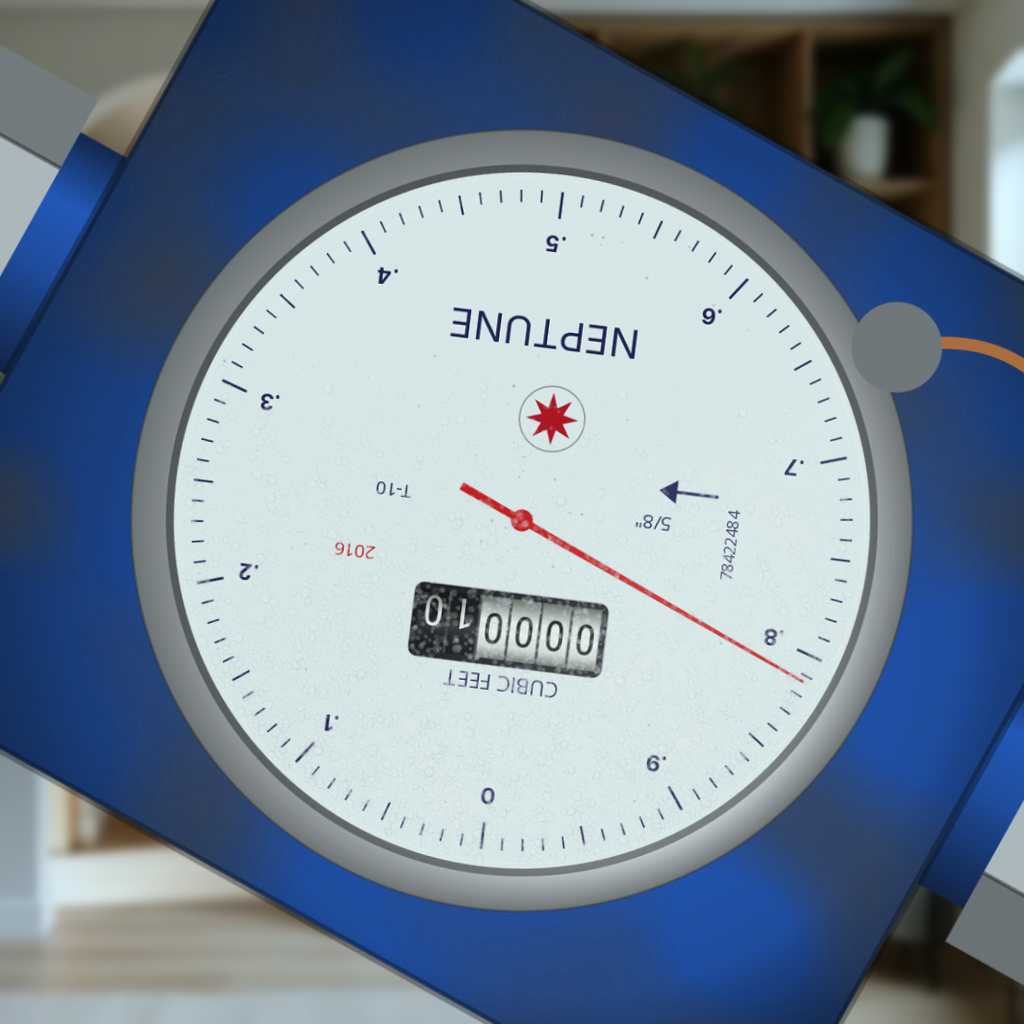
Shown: ft³ 9.81
